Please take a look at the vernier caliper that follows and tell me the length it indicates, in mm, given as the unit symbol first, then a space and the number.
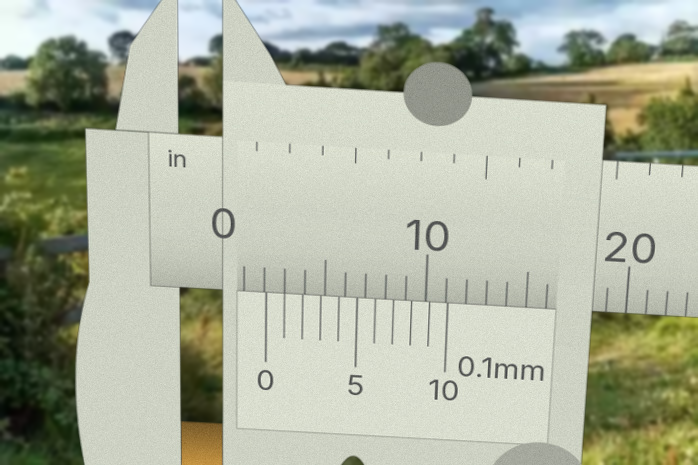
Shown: mm 2.1
